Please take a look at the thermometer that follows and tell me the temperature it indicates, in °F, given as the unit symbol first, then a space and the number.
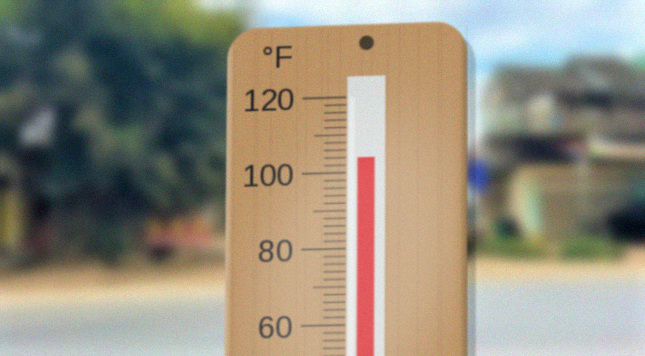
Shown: °F 104
